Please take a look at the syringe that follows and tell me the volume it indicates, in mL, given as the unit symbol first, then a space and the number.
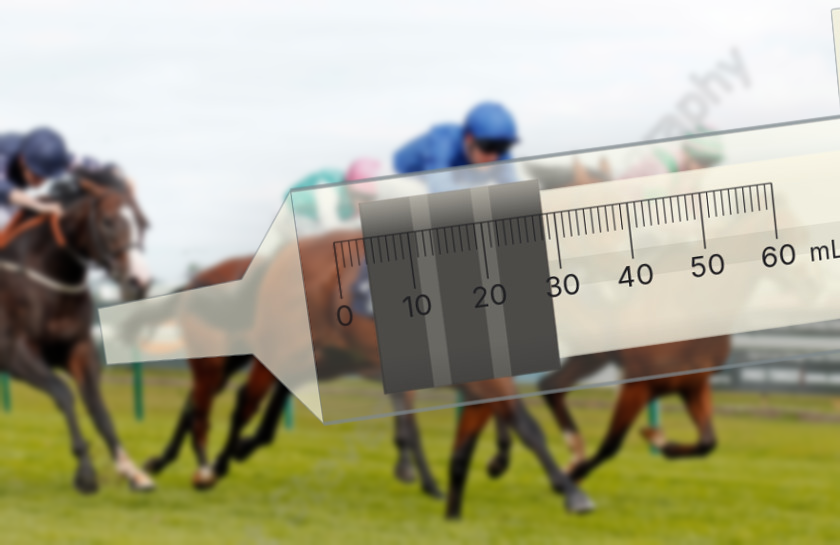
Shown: mL 4
